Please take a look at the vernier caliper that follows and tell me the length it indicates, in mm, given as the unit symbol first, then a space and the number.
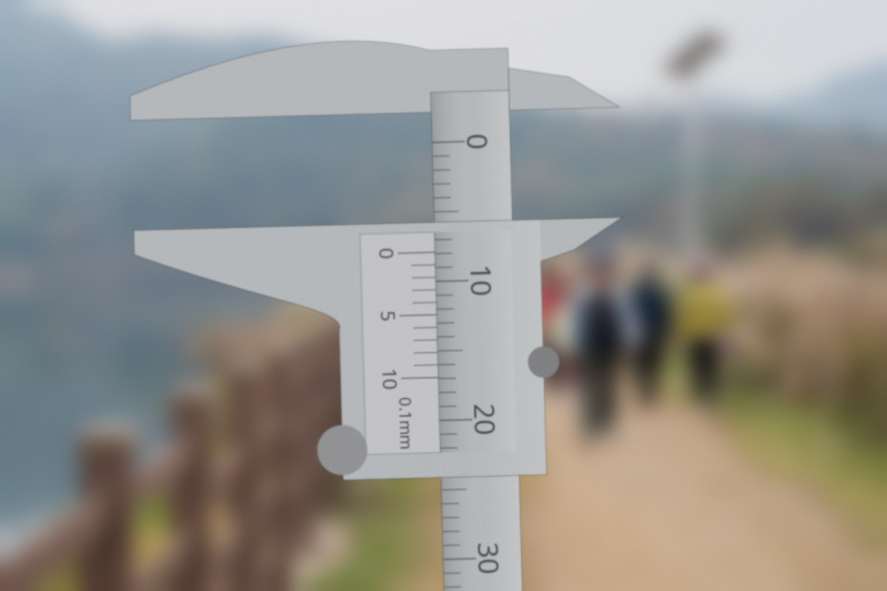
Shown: mm 7.9
